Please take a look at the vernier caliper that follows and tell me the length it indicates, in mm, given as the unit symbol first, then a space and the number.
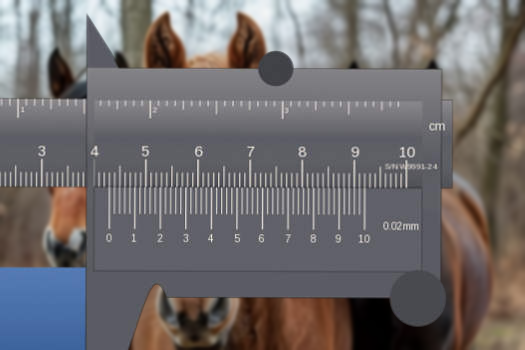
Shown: mm 43.0
